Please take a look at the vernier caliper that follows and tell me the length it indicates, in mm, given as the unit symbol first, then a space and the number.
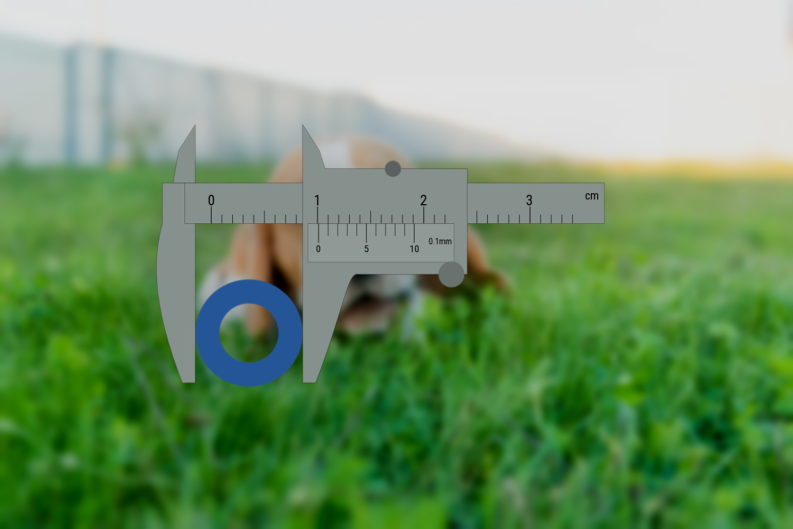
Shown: mm 10.1
